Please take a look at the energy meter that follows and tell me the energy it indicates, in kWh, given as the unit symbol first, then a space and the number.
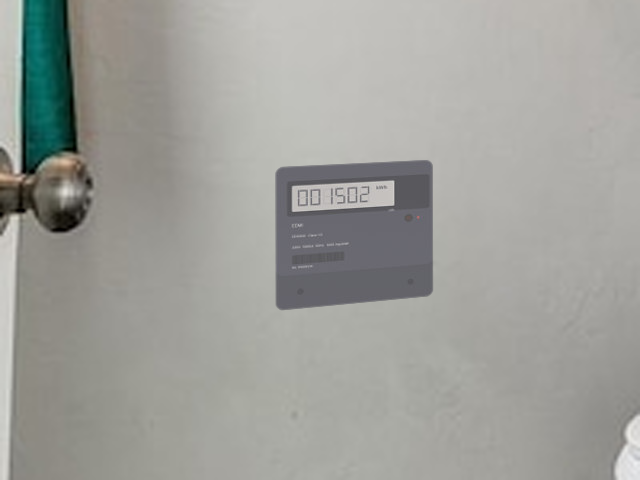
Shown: kWh 1502
